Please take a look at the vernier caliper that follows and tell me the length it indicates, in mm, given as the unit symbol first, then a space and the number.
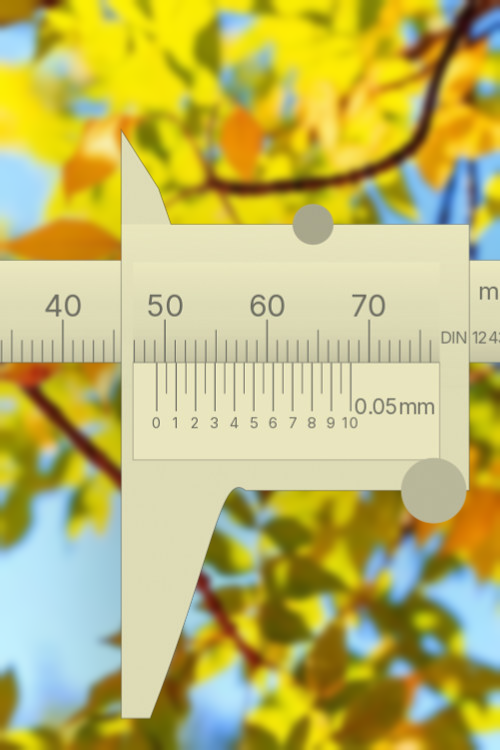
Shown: mm 49.2
